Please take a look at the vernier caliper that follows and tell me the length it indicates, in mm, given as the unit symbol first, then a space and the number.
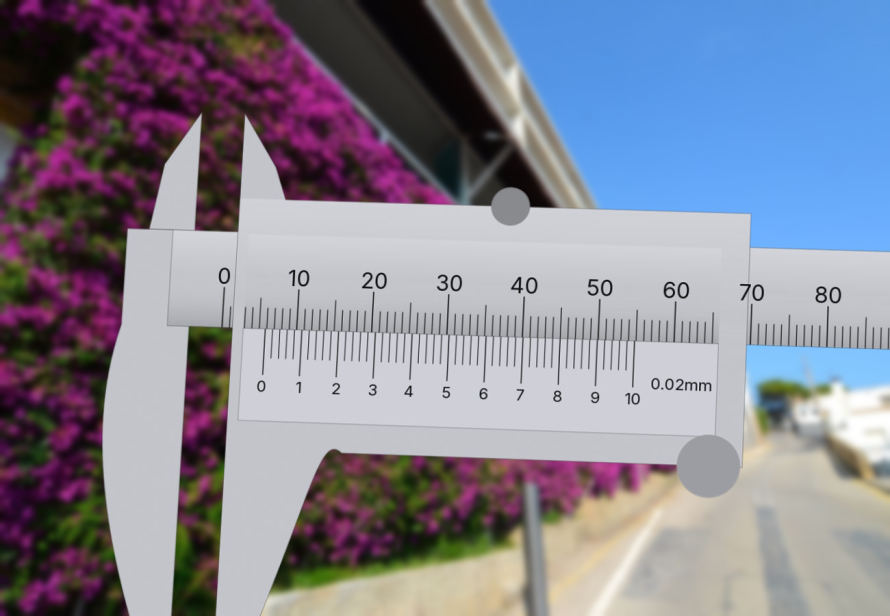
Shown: mm 5.8
